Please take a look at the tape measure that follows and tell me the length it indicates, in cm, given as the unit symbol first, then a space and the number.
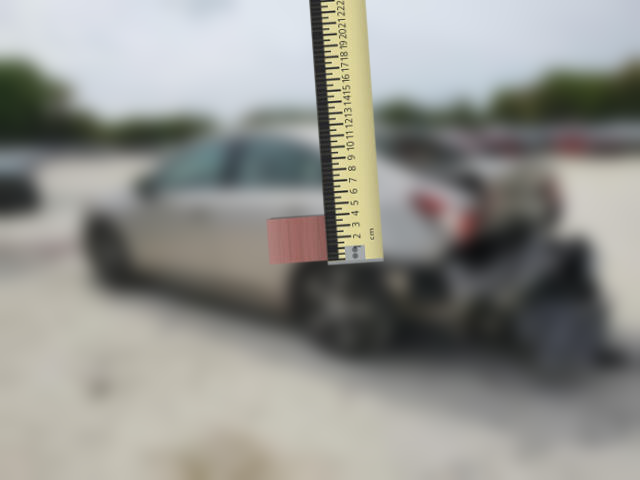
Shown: cm 4
